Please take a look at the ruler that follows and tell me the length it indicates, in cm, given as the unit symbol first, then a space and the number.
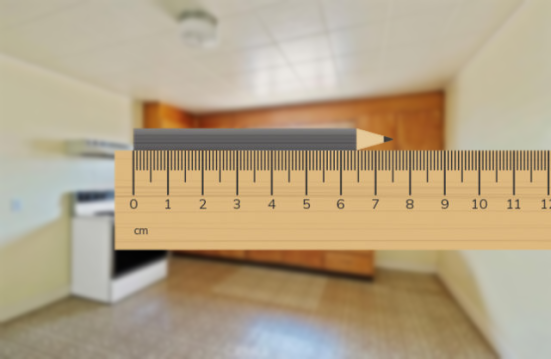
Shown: cm 7.5
